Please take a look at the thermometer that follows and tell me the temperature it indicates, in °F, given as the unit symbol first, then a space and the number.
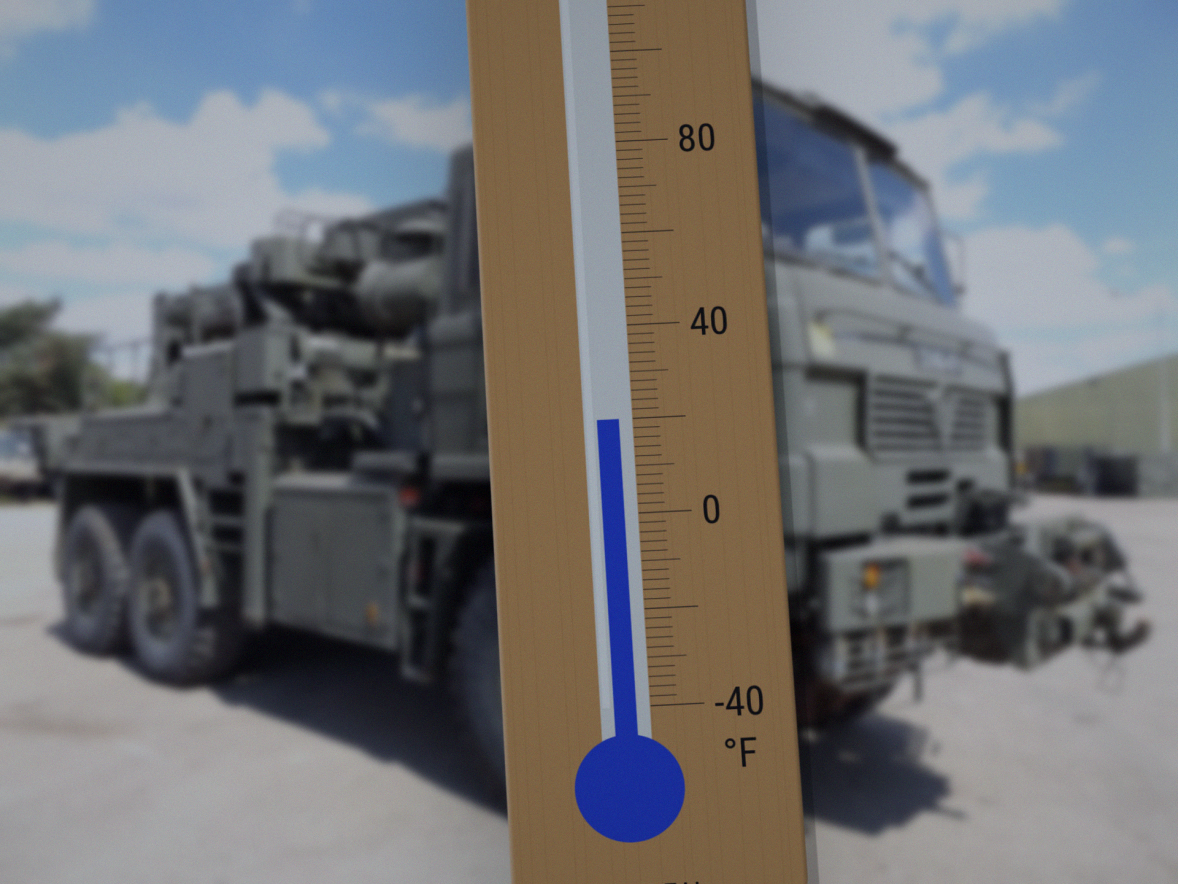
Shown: °F 20
